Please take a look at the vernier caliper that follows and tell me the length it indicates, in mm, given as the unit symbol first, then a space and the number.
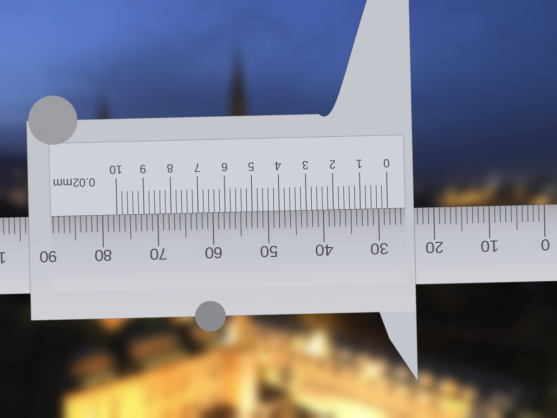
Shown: mm 28.4
